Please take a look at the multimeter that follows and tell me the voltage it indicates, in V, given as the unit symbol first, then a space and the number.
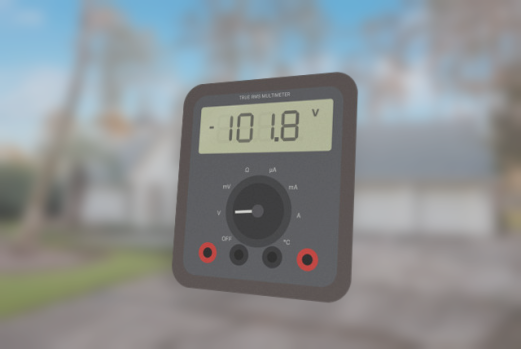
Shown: V -101.8
